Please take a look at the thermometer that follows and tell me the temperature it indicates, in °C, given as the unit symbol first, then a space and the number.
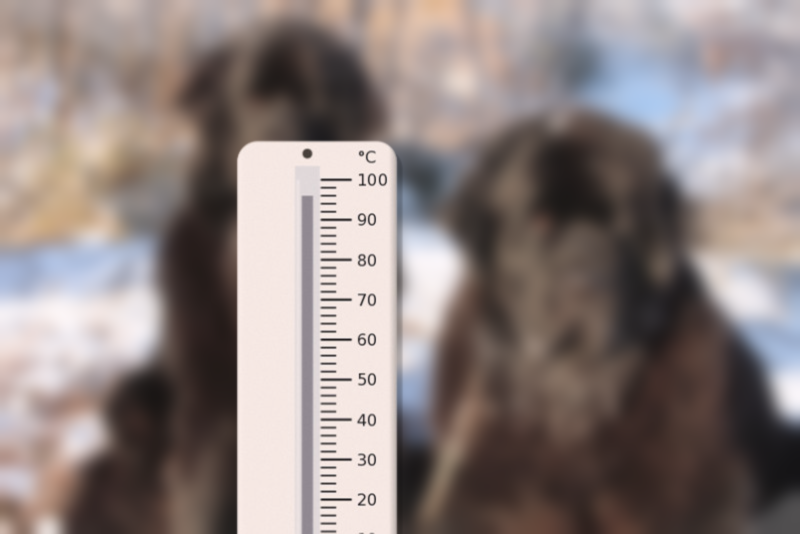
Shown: °C 96
